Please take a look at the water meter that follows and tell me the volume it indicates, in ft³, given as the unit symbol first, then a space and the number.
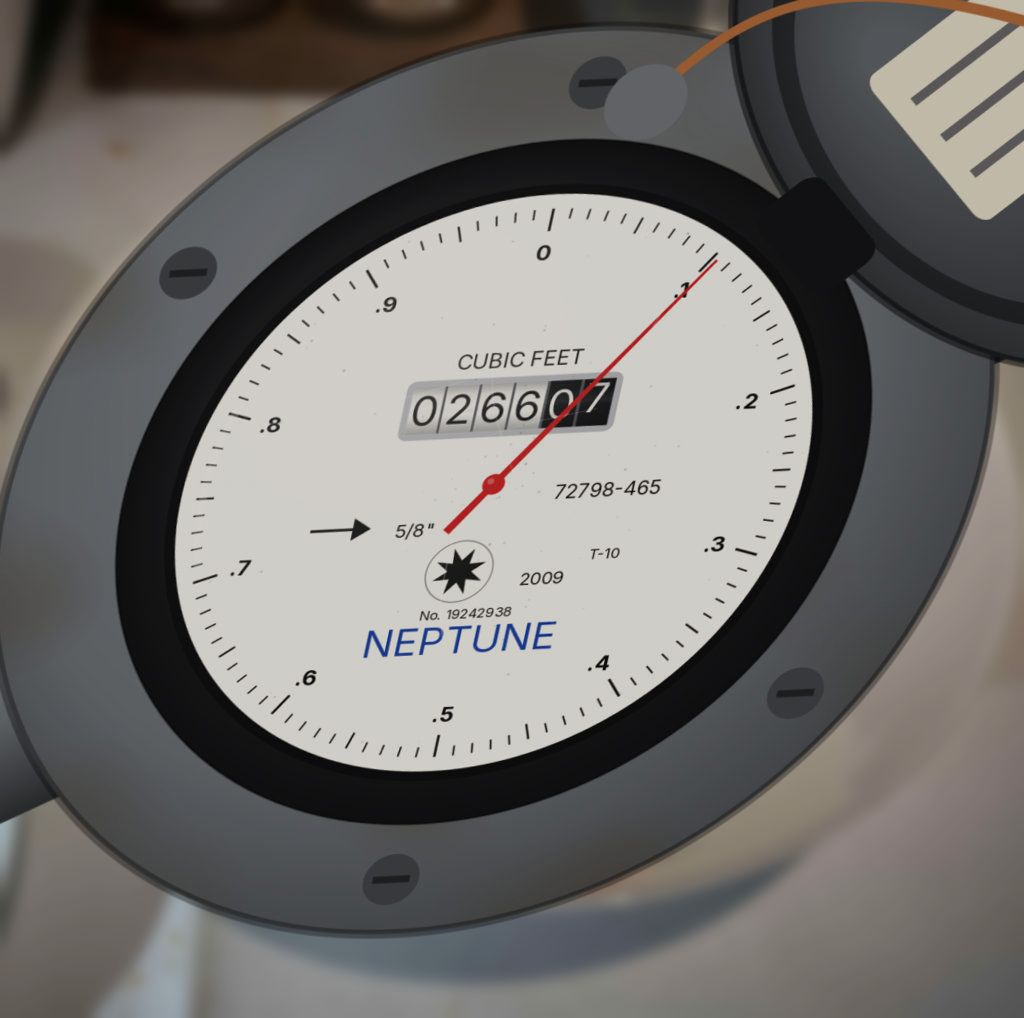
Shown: ft³ 26607.10
